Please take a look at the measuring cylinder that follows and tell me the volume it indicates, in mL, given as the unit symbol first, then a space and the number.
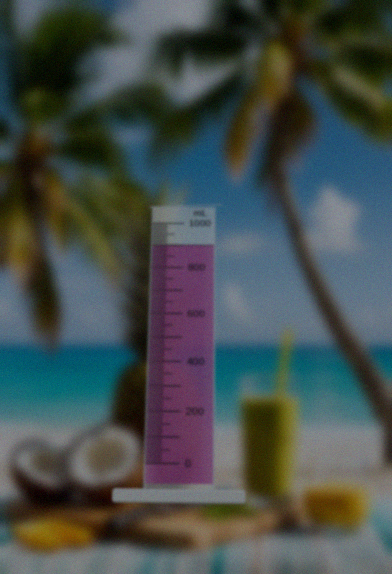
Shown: mL 900
